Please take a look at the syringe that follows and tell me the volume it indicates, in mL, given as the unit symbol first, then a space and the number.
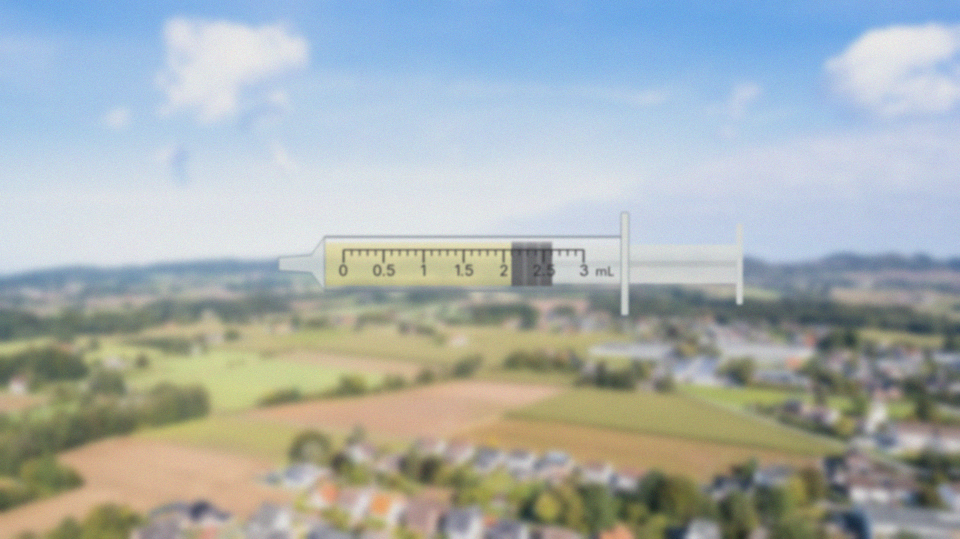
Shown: mL 2.1
